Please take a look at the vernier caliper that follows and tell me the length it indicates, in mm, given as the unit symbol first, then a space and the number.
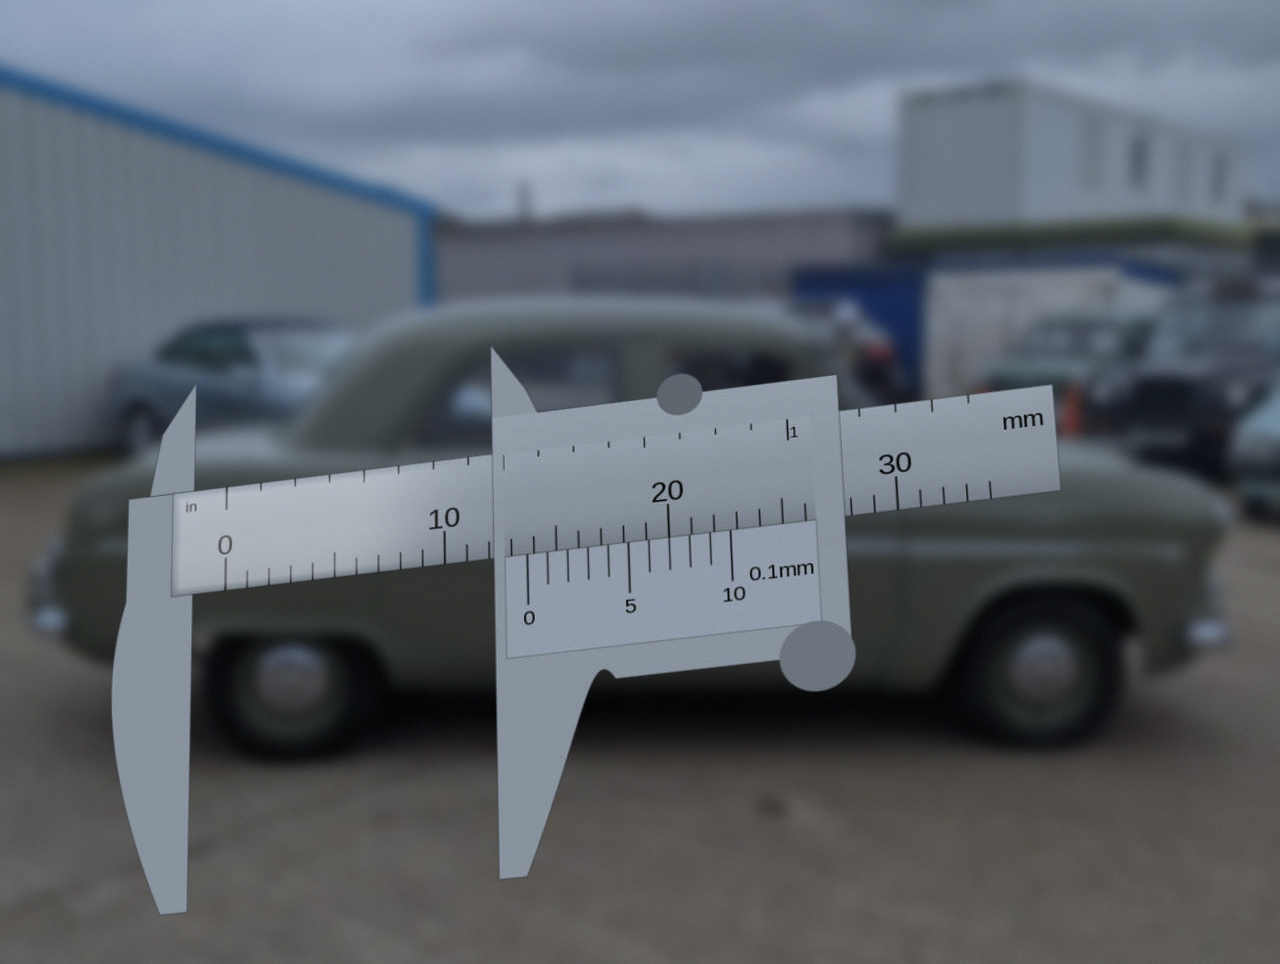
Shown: mm 13.7
